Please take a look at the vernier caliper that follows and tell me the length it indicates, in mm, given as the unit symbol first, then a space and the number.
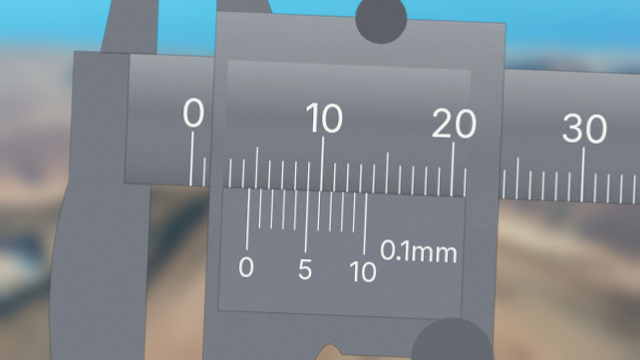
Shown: mm 4.5
